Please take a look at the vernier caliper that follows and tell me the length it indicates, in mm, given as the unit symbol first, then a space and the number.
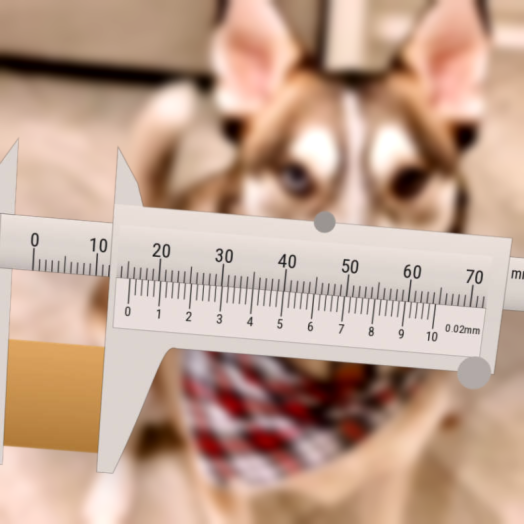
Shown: mm 15.4
